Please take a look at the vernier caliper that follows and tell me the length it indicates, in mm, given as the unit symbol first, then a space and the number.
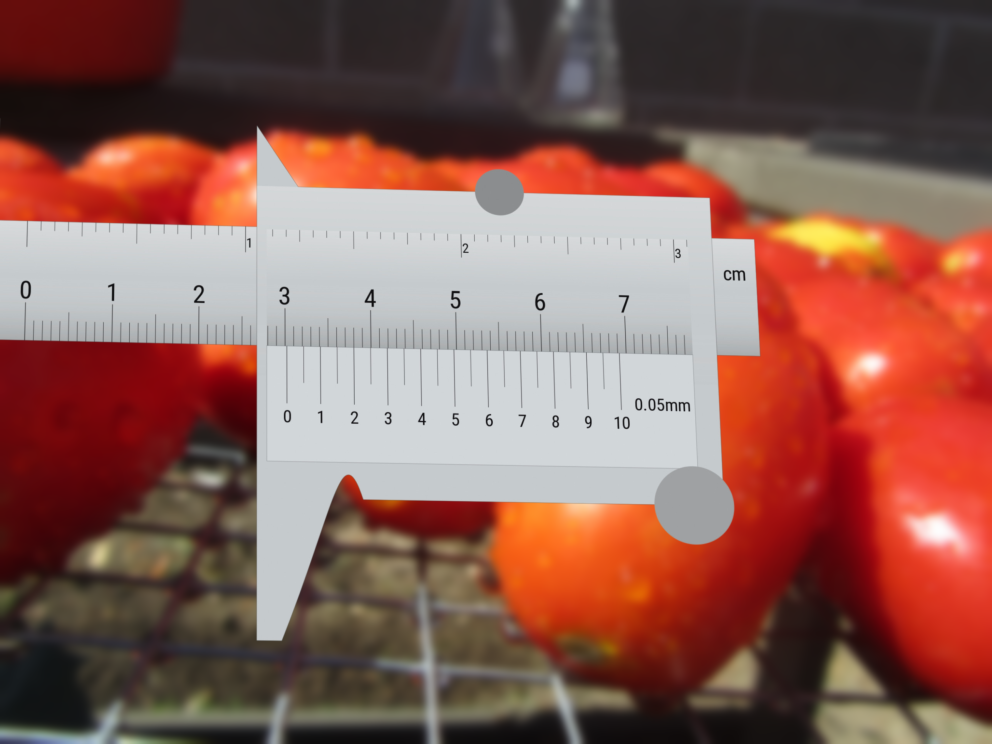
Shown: mm 30.2
